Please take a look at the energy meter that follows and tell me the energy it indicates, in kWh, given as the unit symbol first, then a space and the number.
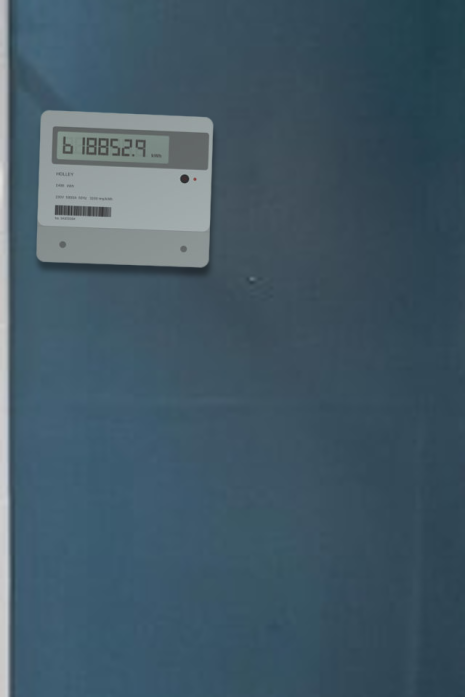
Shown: kWh 618852.9
